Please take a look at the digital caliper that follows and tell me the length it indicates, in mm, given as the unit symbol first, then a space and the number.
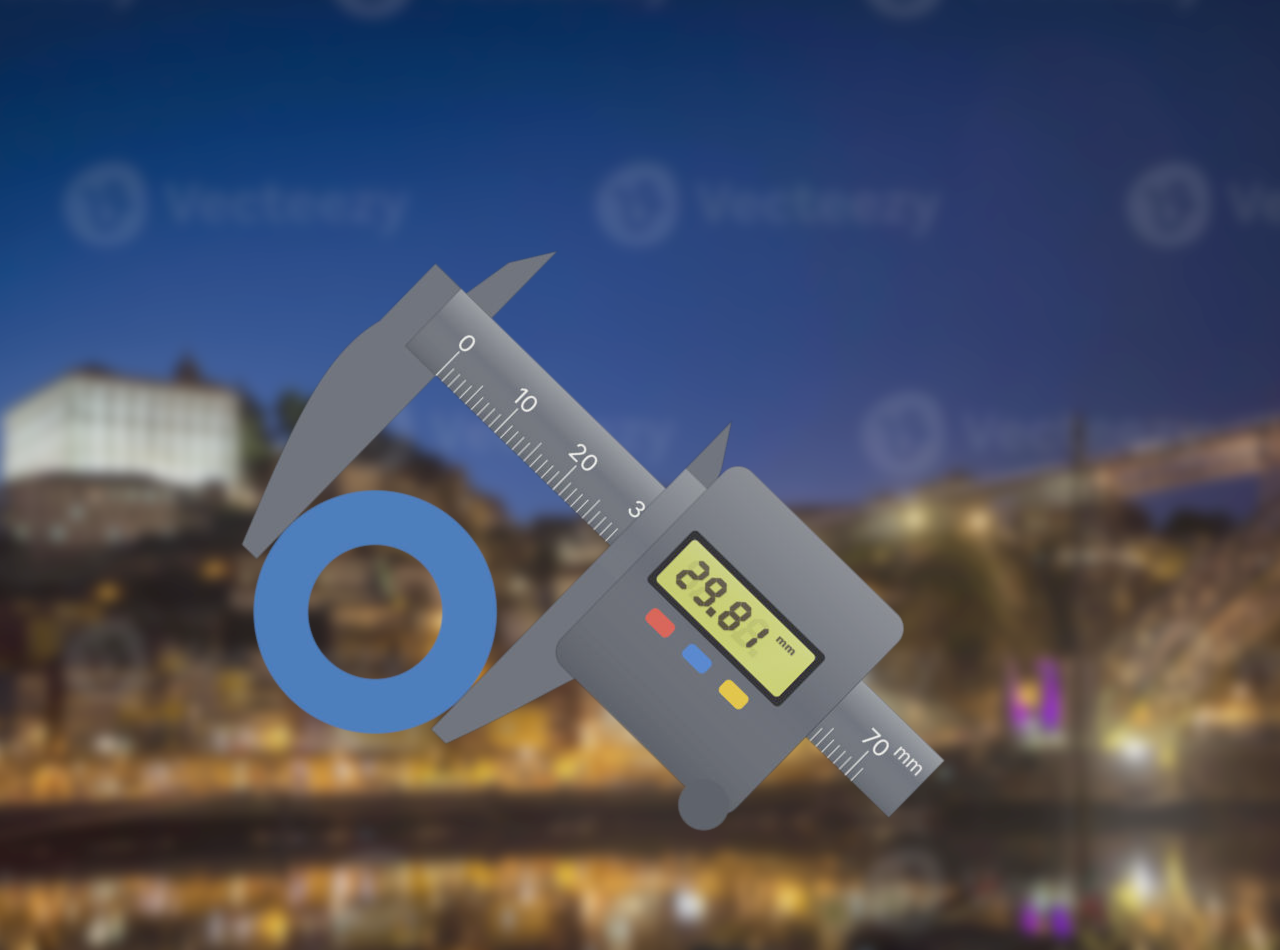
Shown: mm 29.81
